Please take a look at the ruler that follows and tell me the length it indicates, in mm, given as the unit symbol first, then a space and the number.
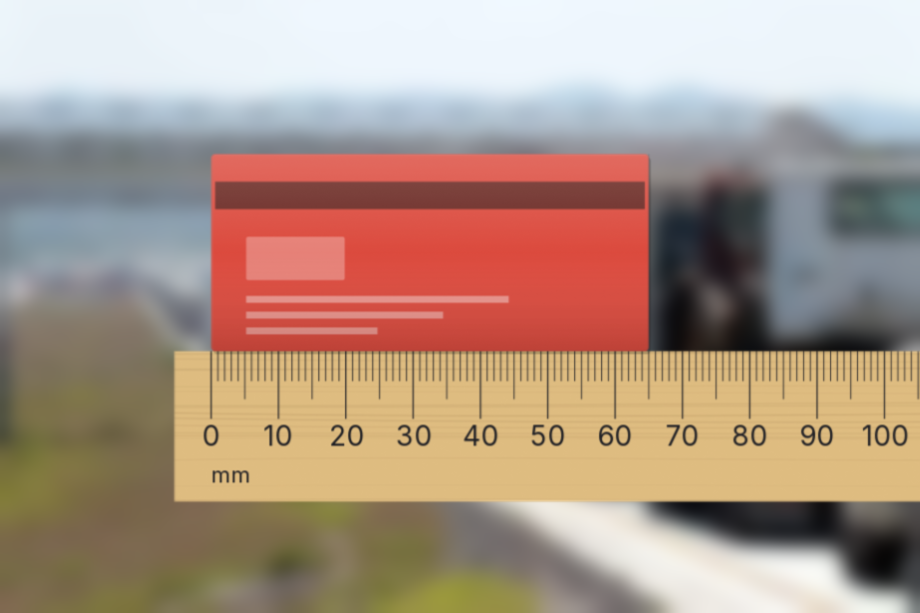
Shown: mm 65
